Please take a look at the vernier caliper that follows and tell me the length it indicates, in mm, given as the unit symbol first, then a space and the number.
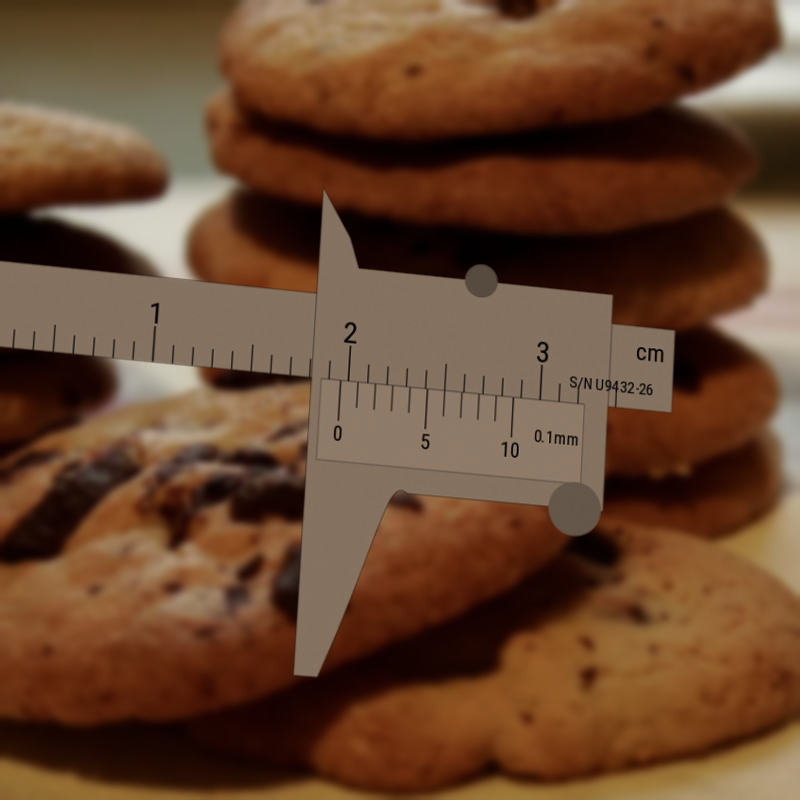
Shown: mm 19.6
